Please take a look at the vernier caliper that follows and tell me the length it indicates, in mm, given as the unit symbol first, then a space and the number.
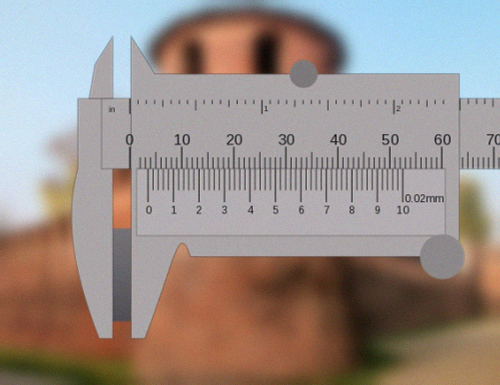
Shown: mm 3.5
